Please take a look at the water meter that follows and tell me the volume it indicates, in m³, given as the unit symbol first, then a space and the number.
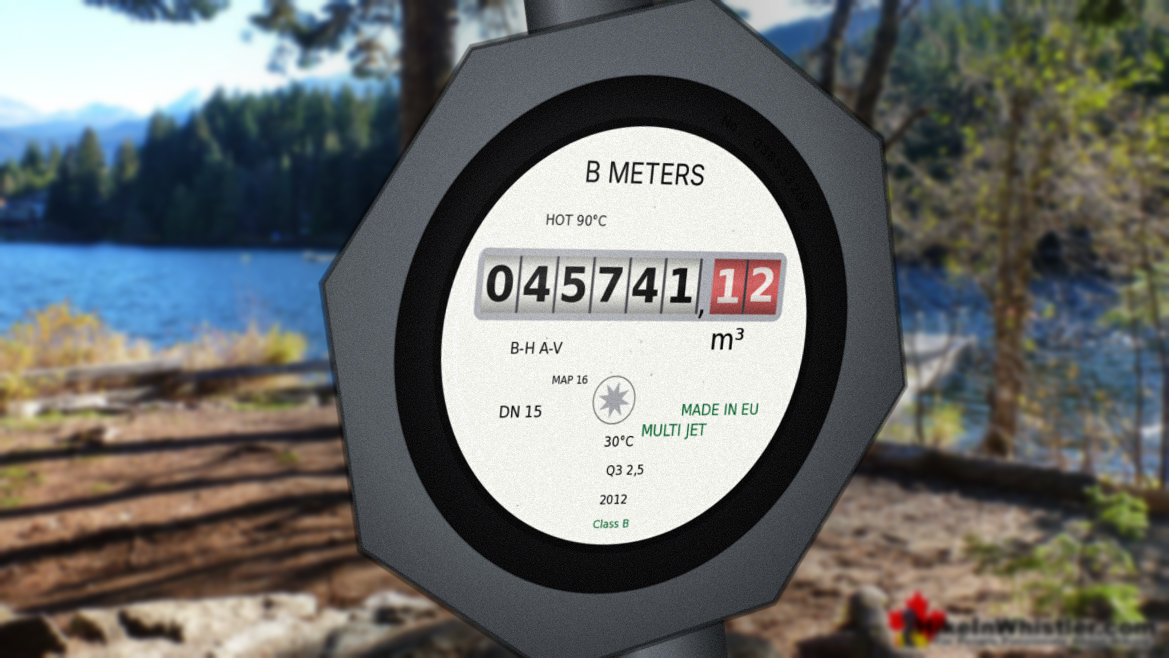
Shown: m³ 45741.12
